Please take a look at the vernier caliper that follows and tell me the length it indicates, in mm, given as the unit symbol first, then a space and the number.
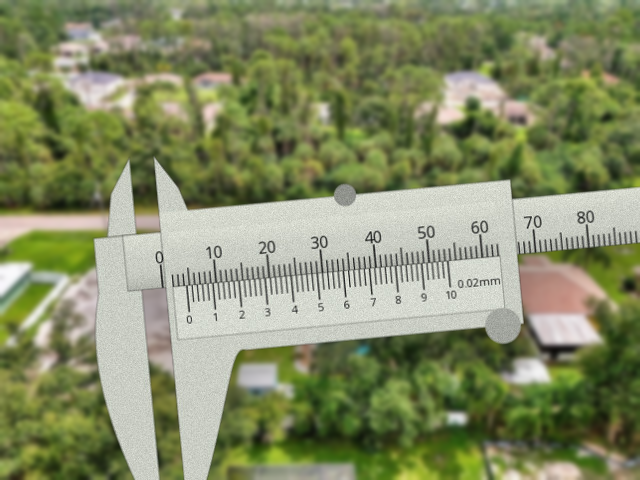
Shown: mm 4.5
